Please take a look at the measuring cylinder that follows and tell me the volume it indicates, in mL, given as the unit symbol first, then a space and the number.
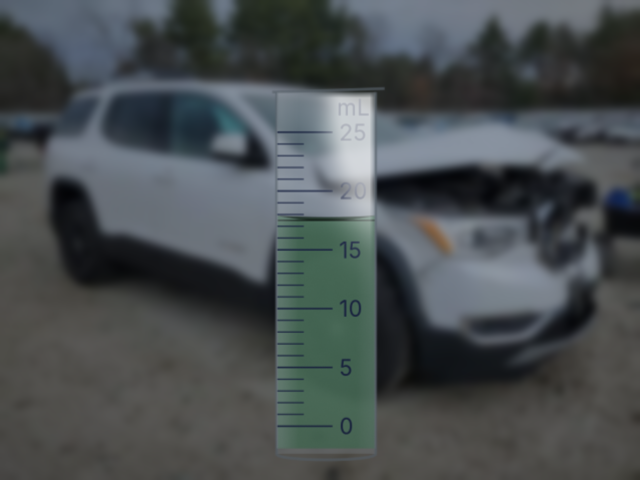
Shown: mL 17.5
